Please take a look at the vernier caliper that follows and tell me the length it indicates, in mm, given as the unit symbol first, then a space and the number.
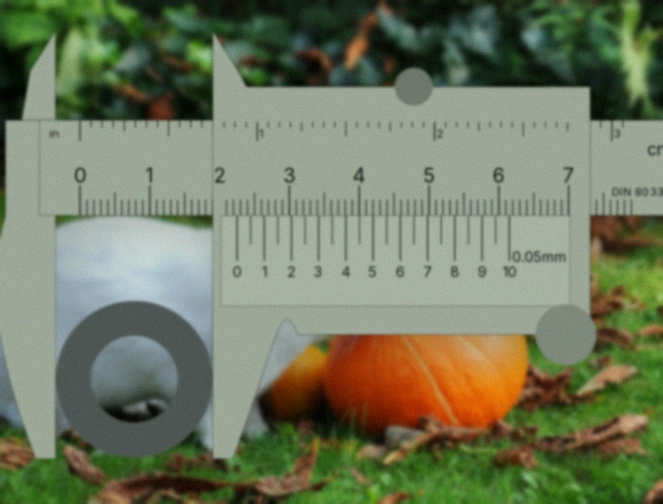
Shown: mm 22.5
